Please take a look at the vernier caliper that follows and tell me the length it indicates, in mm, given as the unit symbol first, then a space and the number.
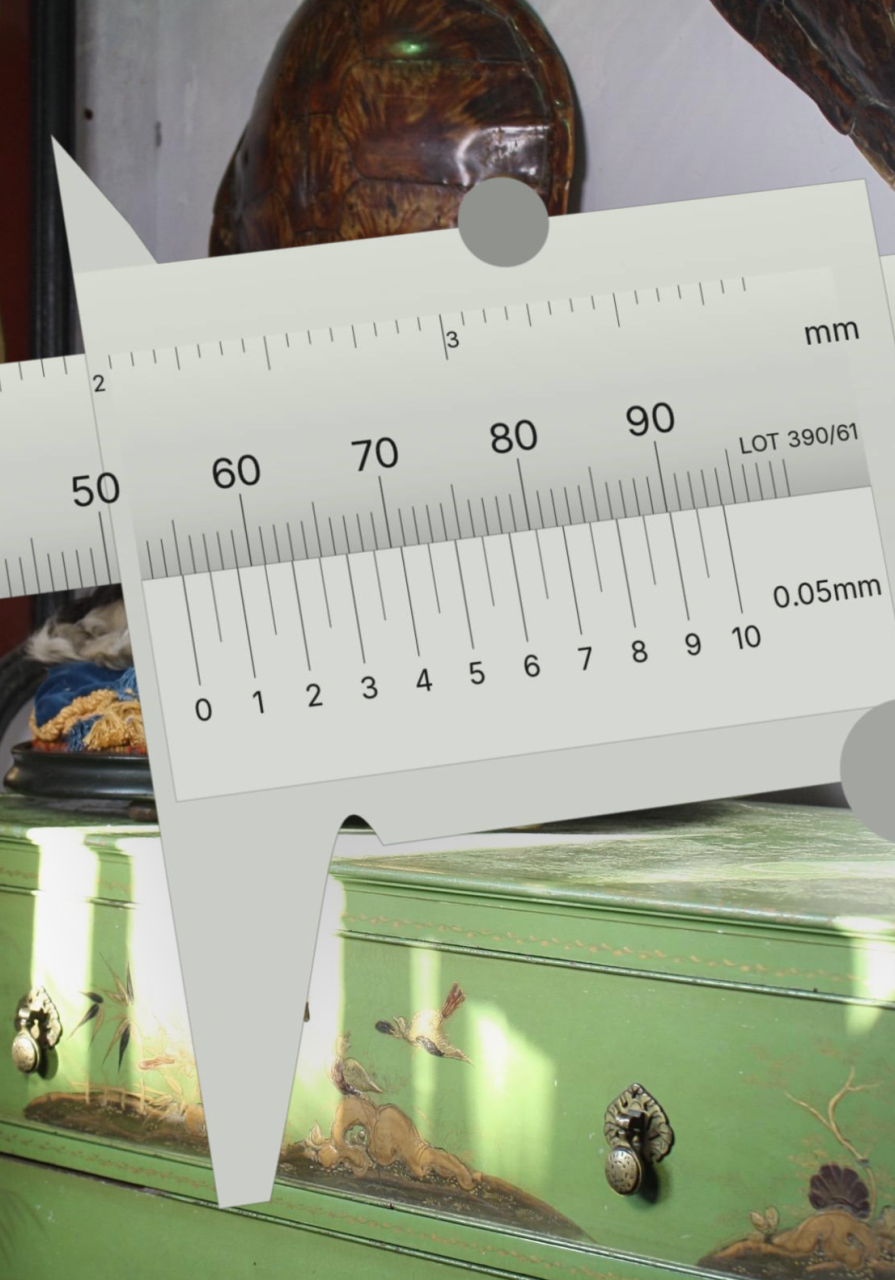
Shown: mm 55.1
